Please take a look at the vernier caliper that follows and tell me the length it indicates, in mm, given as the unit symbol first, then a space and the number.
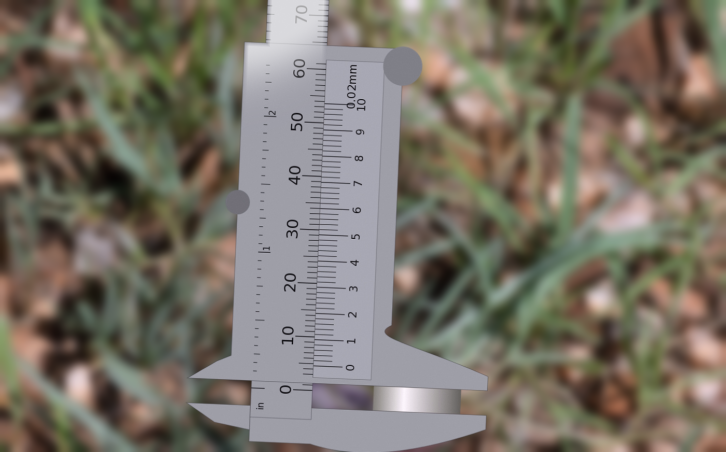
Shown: mm 4.6
